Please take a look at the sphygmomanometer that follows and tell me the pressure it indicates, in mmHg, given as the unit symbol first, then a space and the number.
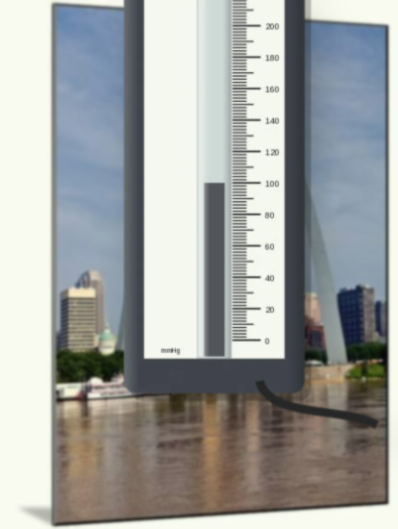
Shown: mmHg 100
